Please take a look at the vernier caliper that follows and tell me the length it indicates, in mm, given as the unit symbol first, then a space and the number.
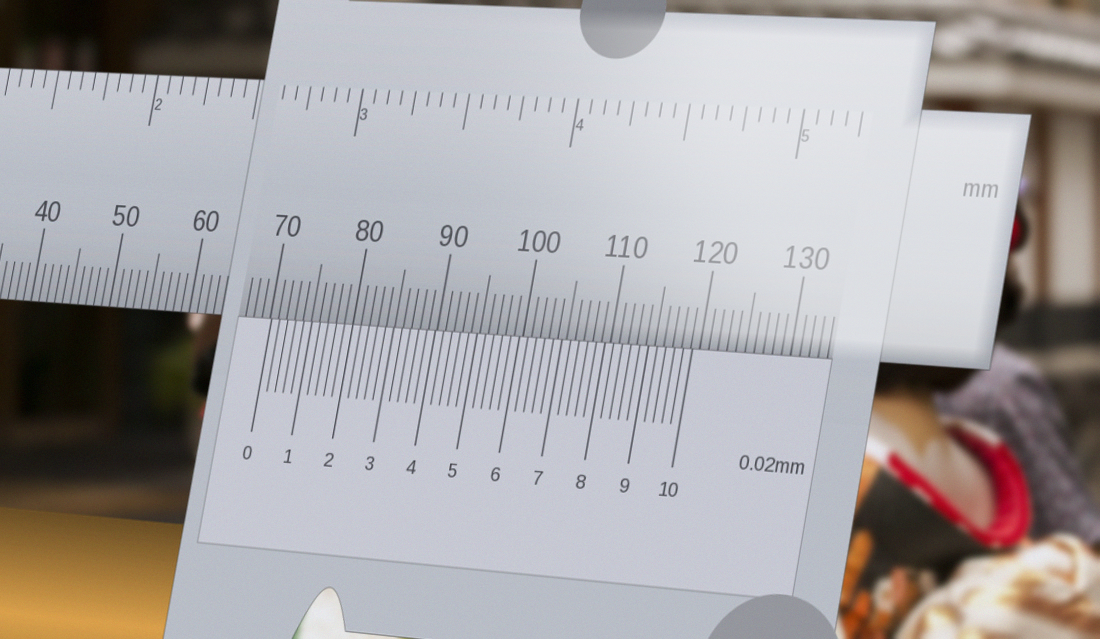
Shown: mm 70.2
